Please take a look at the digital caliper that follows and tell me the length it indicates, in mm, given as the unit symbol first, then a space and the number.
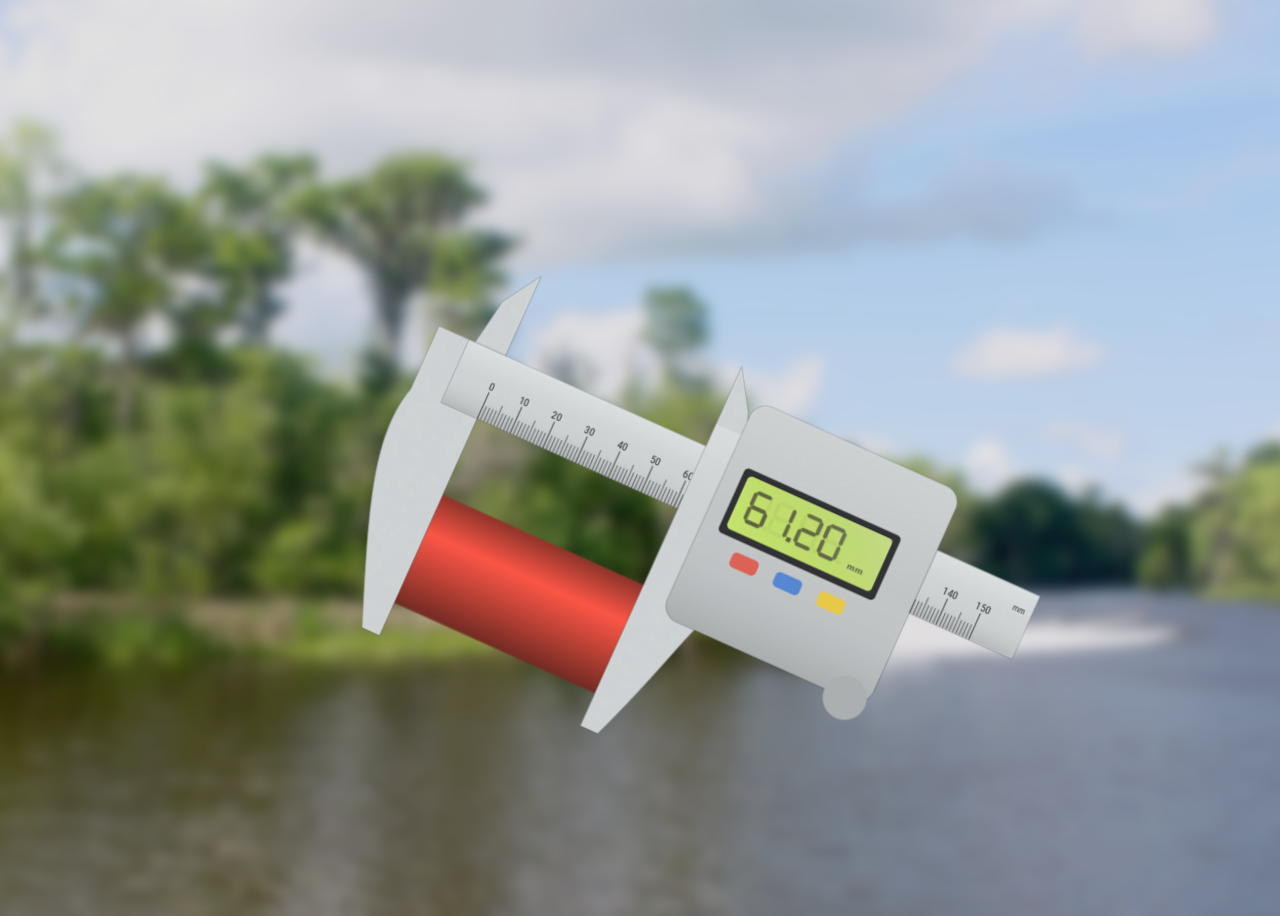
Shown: mm 61.20
